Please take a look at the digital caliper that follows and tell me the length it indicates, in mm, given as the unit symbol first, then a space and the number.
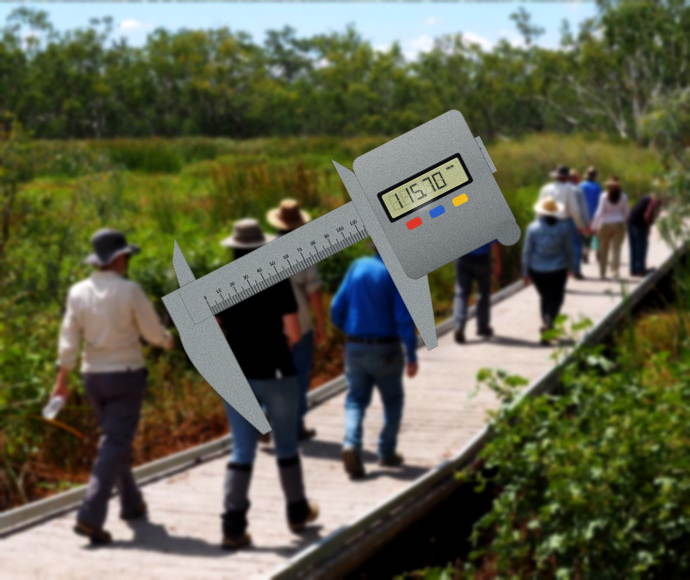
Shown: mm 115.70
